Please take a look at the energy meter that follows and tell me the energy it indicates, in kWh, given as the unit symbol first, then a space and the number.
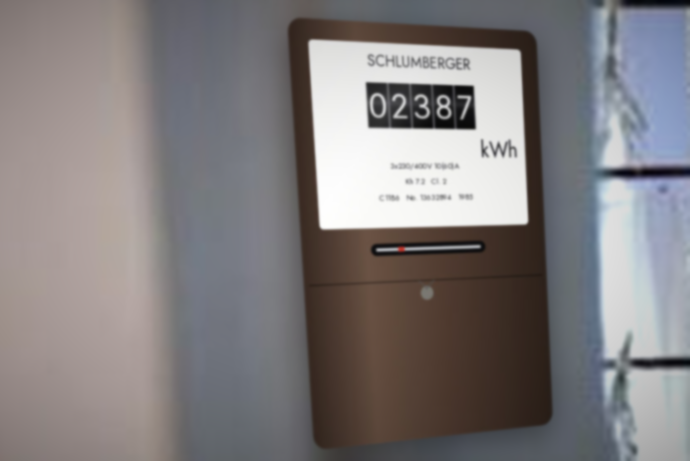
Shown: kWh 2387
